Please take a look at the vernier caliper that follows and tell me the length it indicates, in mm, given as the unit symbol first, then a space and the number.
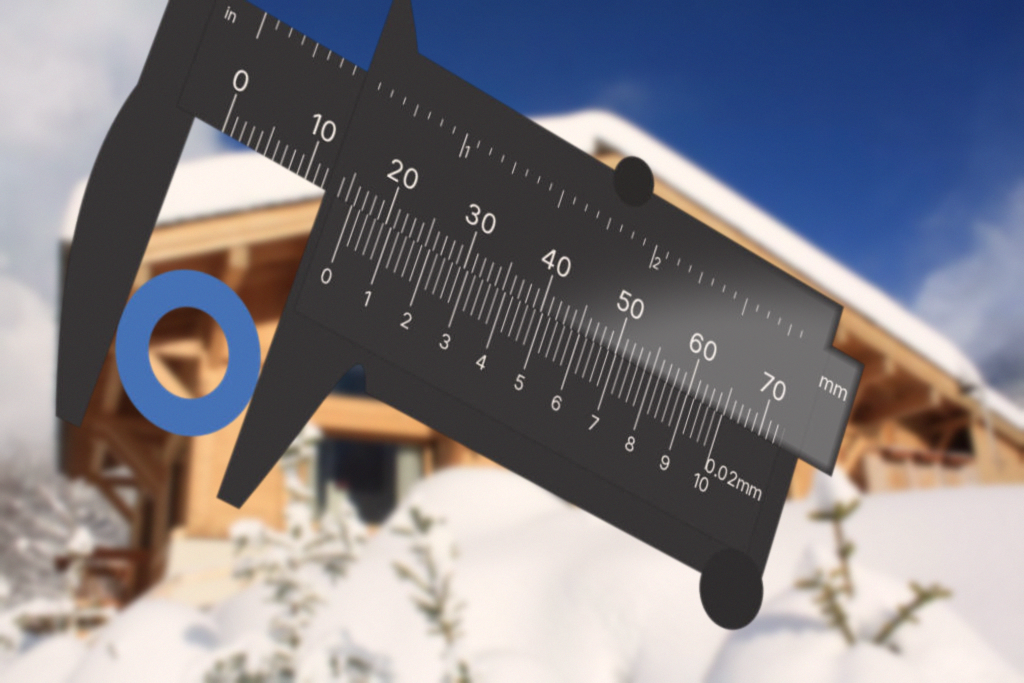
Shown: mm 15.8
